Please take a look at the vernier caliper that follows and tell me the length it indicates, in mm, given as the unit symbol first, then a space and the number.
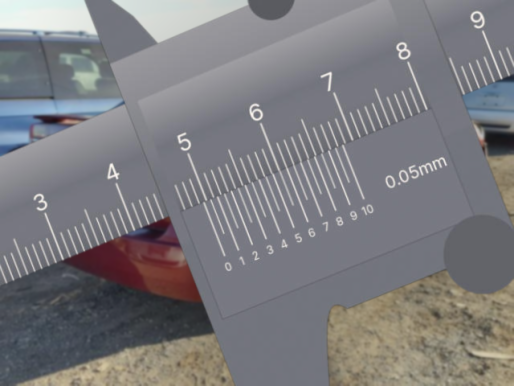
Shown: mm 49.6
